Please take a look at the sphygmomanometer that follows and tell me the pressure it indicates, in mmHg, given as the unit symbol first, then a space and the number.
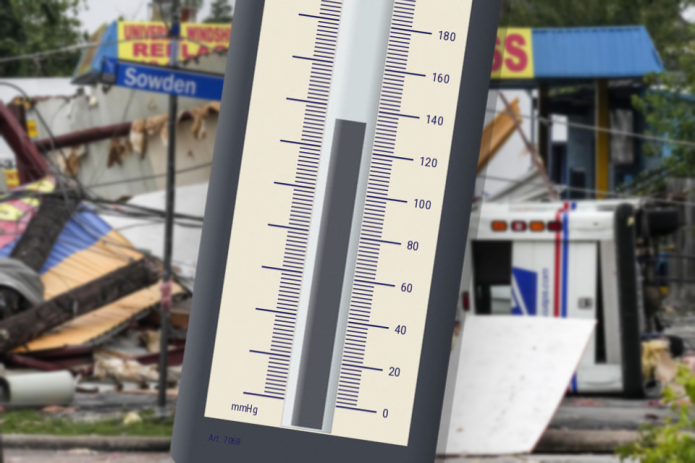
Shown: mmHg 134
